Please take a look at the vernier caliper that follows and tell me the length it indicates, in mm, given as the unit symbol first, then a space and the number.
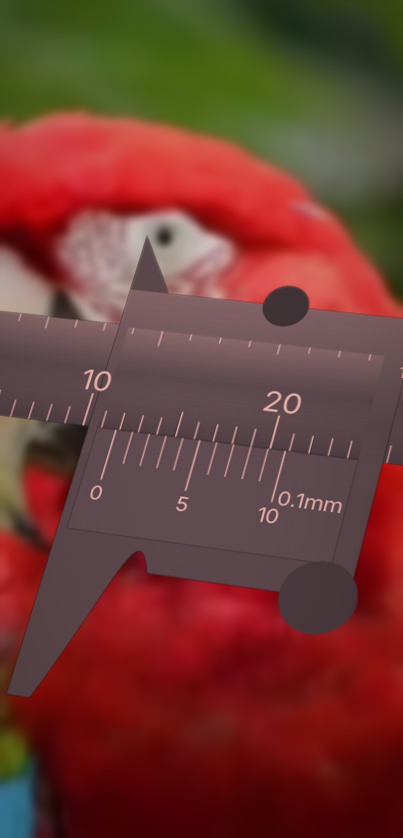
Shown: mm 11.8
